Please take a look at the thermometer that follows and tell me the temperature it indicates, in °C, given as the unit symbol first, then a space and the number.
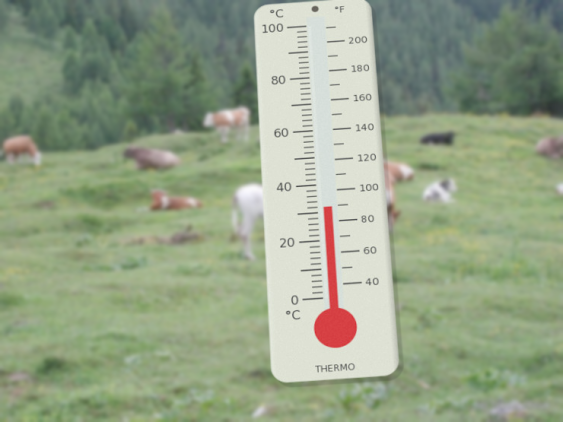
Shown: °C 32
